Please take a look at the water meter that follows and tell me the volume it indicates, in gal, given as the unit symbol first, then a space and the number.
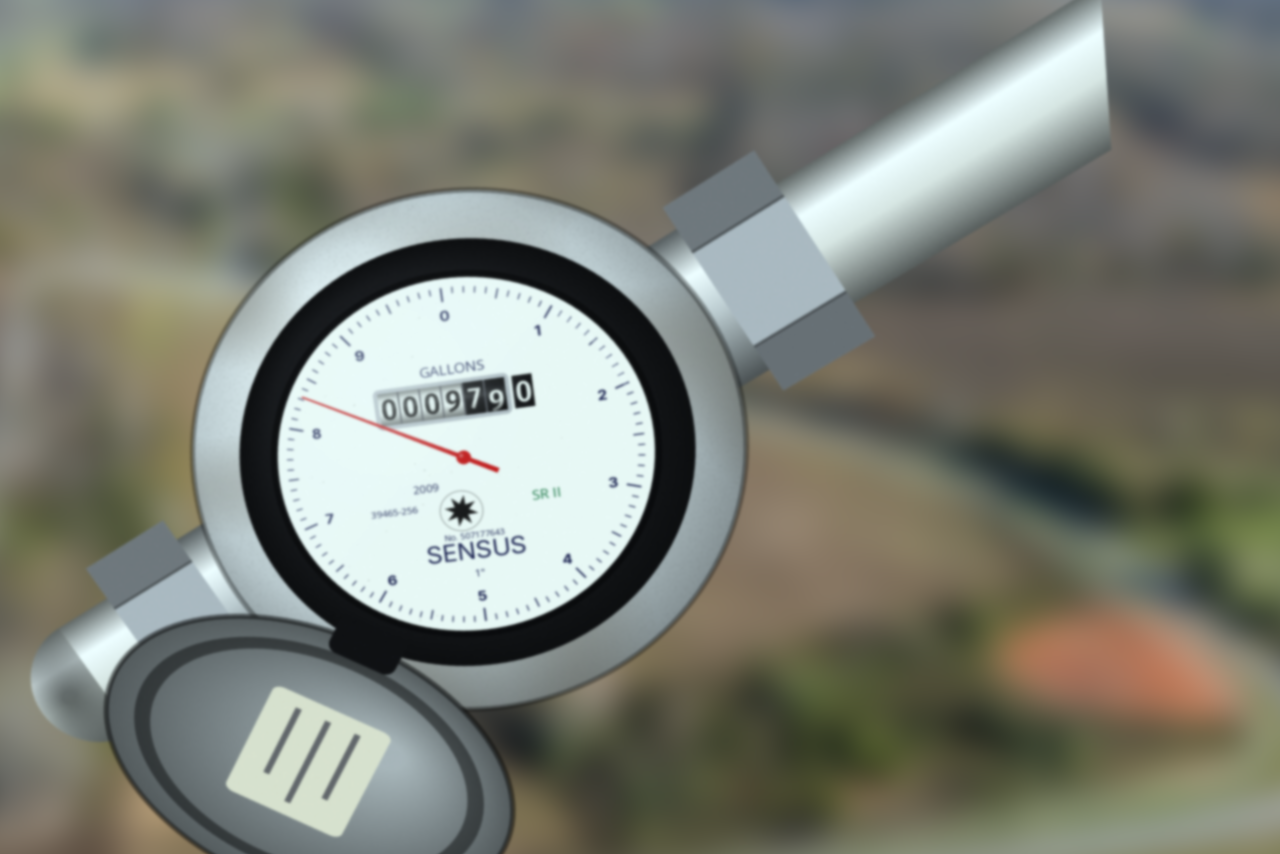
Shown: gal 9788.3
